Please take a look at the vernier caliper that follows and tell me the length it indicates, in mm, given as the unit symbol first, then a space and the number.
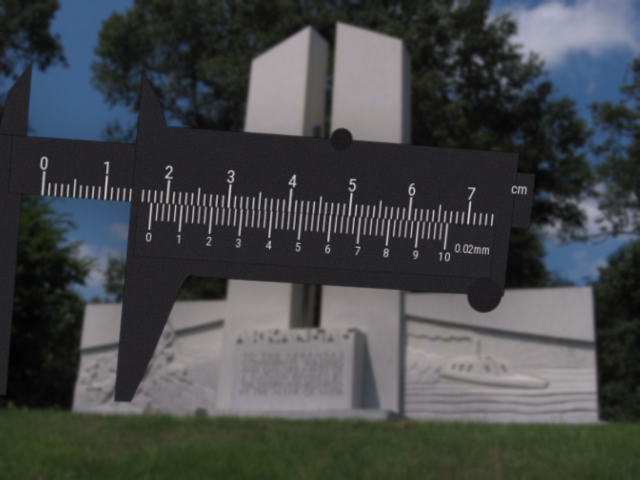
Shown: mm 17.5
